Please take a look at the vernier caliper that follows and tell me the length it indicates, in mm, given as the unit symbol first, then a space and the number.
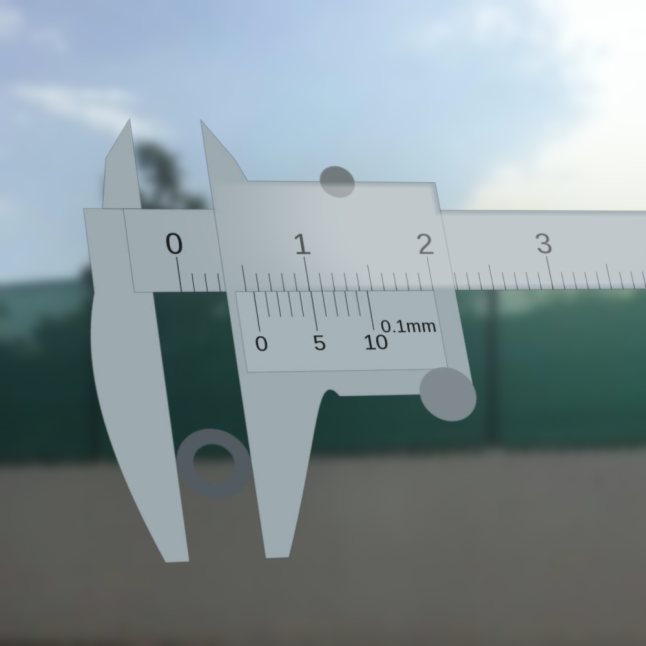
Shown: mm 5.6
